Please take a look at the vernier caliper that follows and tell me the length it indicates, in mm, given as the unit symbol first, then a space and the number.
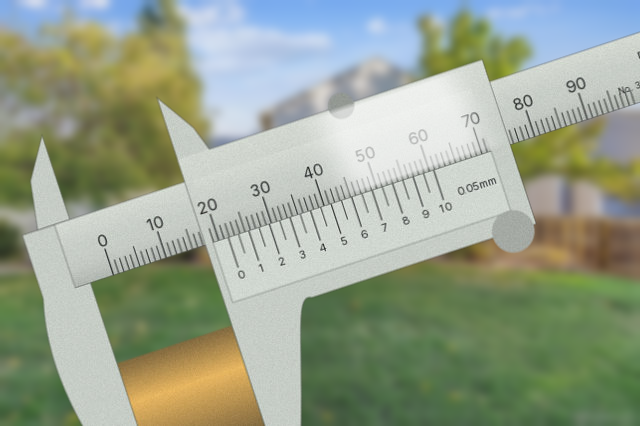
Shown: mm 21.8
